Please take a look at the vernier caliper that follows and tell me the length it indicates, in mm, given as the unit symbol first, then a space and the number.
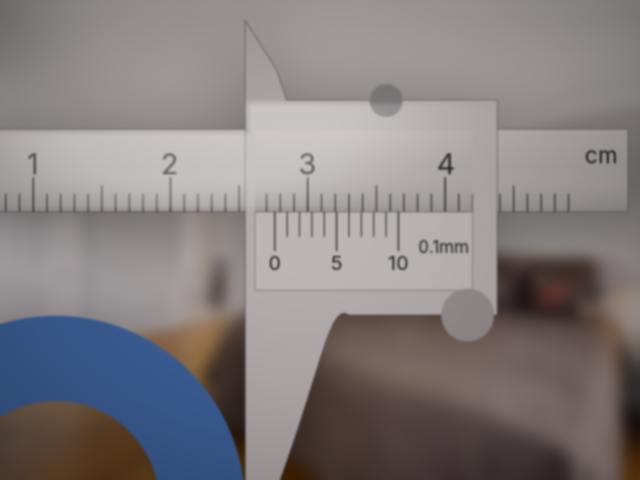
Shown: mm 27.6
